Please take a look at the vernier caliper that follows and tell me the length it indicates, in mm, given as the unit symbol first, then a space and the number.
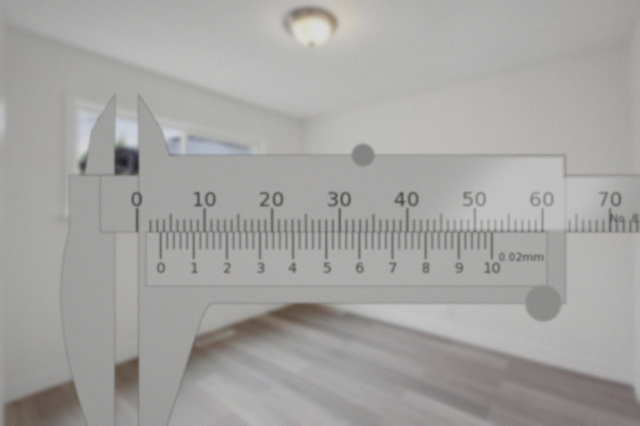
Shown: mm 3.5
